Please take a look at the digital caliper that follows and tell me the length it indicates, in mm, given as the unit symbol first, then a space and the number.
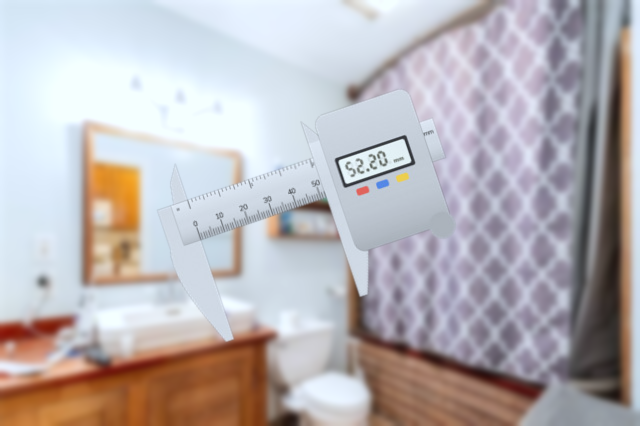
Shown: mm 52.20
